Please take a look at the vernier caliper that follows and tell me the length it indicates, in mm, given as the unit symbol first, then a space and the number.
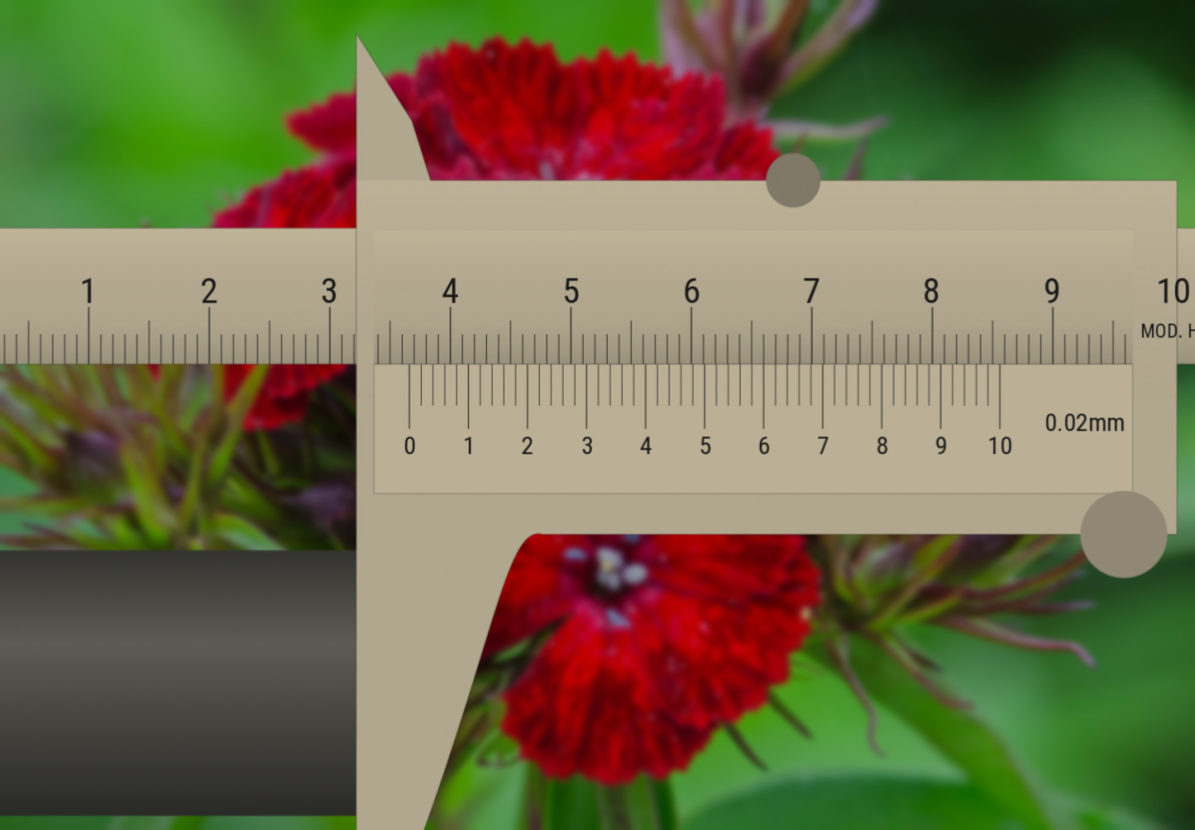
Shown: mm 36.6
